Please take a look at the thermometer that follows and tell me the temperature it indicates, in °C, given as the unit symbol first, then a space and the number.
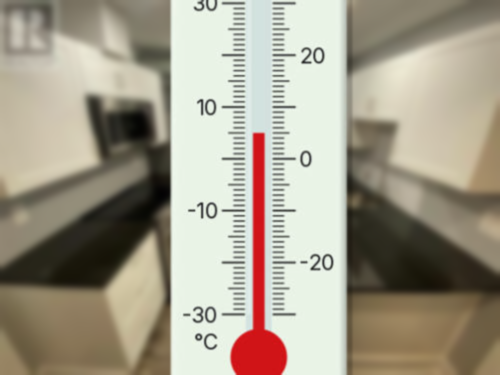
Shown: °C 5
